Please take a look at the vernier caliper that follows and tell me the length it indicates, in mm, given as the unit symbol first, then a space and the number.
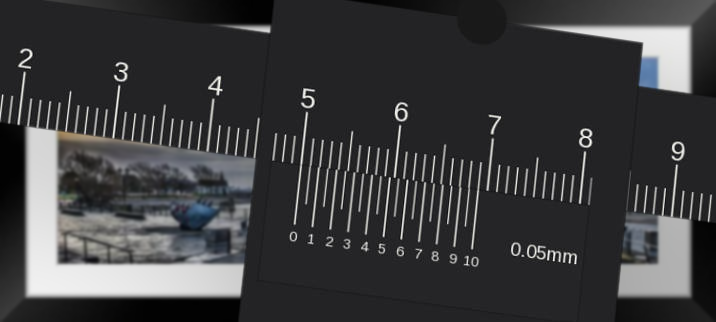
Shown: mm 50.0
